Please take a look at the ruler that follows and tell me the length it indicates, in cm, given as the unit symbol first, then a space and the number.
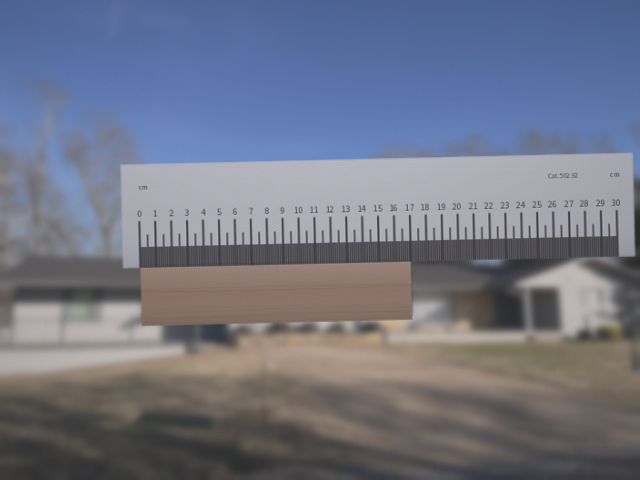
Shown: cm 17
